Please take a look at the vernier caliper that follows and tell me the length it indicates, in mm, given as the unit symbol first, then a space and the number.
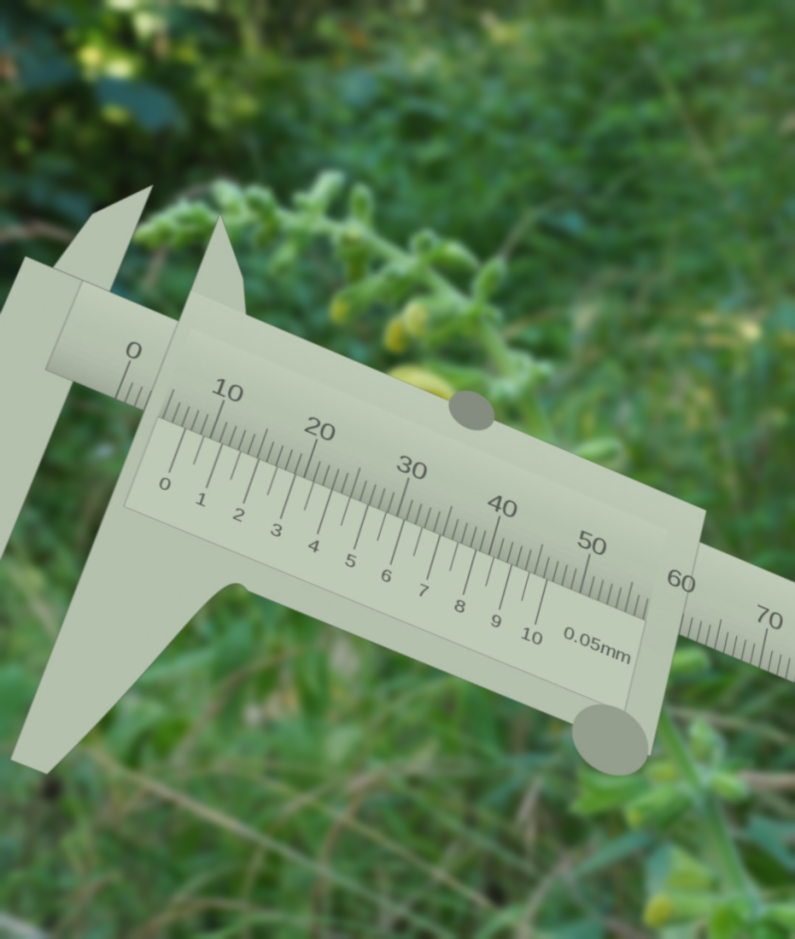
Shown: mm 7.4
